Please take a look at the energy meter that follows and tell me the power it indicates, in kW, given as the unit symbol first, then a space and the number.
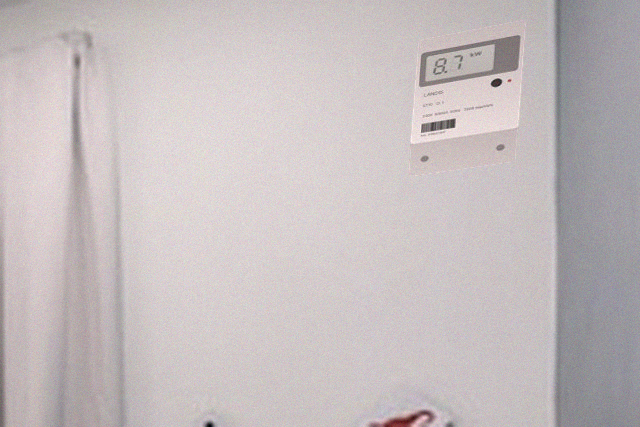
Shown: kW 8.7
